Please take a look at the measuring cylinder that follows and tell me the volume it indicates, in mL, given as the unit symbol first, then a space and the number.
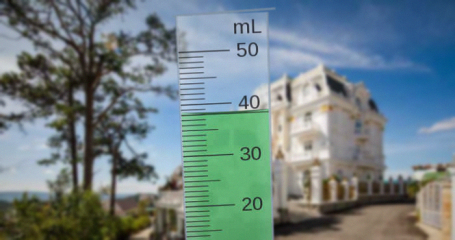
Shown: mL 38
